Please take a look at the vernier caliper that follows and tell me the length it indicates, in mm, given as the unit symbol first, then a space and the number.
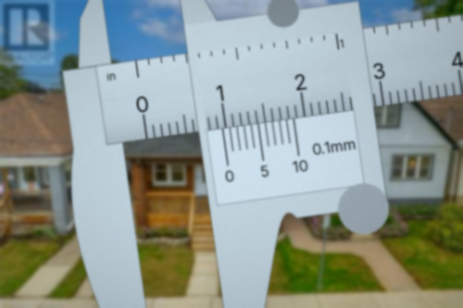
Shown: mm 9.6
